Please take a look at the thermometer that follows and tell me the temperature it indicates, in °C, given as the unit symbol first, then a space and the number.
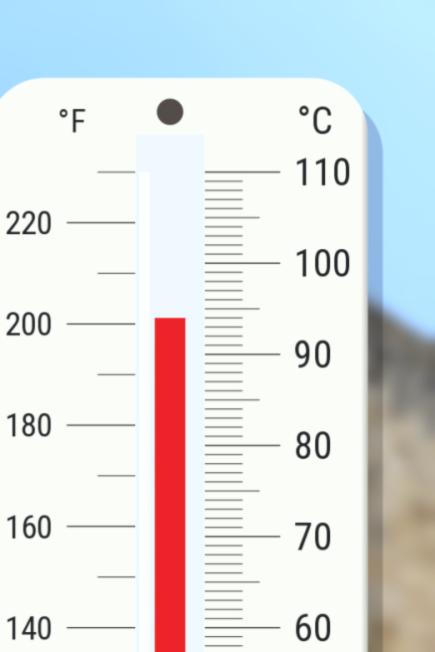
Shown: °C 94
